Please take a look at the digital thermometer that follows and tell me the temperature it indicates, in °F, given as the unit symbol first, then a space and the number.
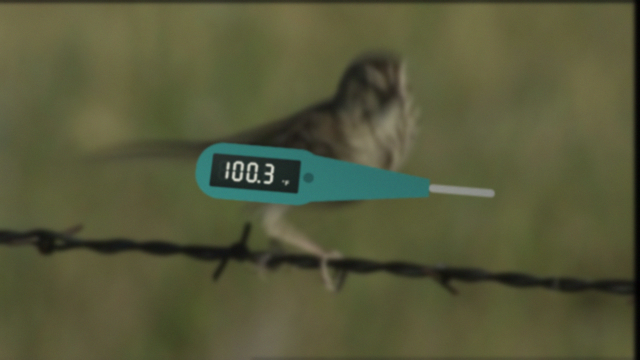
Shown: °F 100.3
